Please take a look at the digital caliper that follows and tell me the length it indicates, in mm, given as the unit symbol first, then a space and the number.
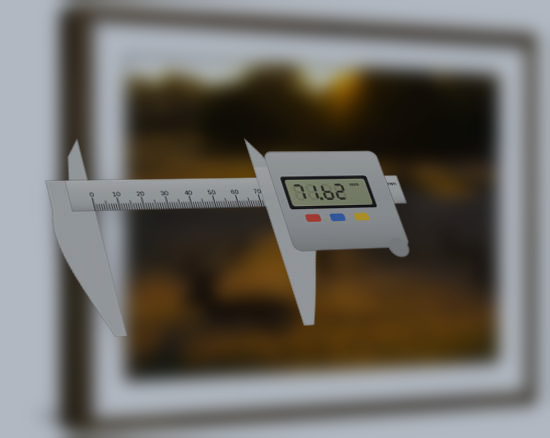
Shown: mm 71.62
